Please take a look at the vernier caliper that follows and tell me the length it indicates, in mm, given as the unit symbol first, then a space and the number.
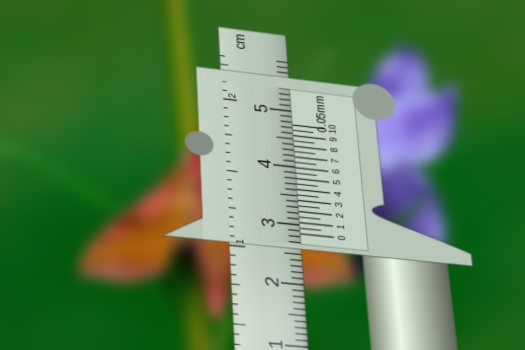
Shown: mm 28.5
